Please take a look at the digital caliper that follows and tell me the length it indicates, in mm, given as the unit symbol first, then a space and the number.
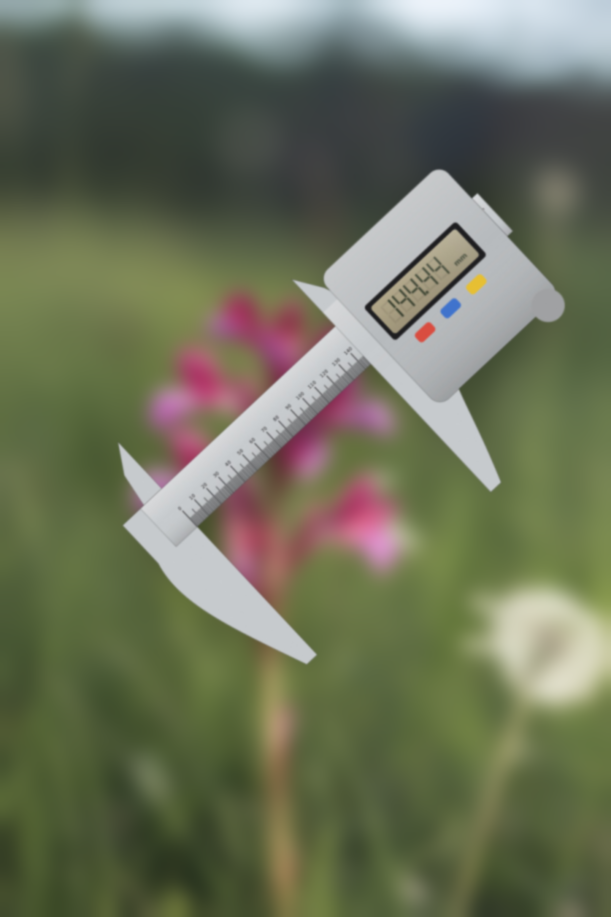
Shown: mm 144.44
